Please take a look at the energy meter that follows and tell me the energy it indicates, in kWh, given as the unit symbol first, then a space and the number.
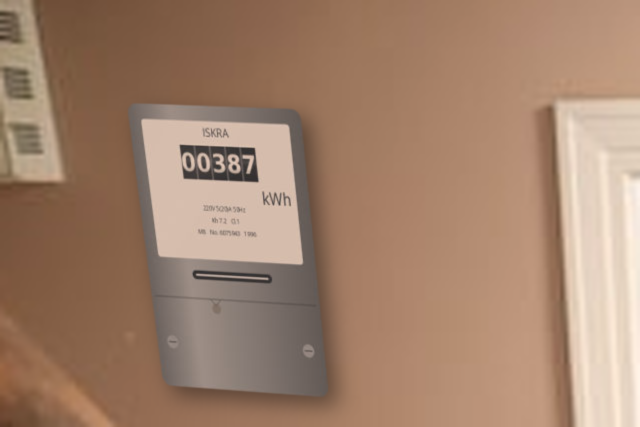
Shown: kWh 387
